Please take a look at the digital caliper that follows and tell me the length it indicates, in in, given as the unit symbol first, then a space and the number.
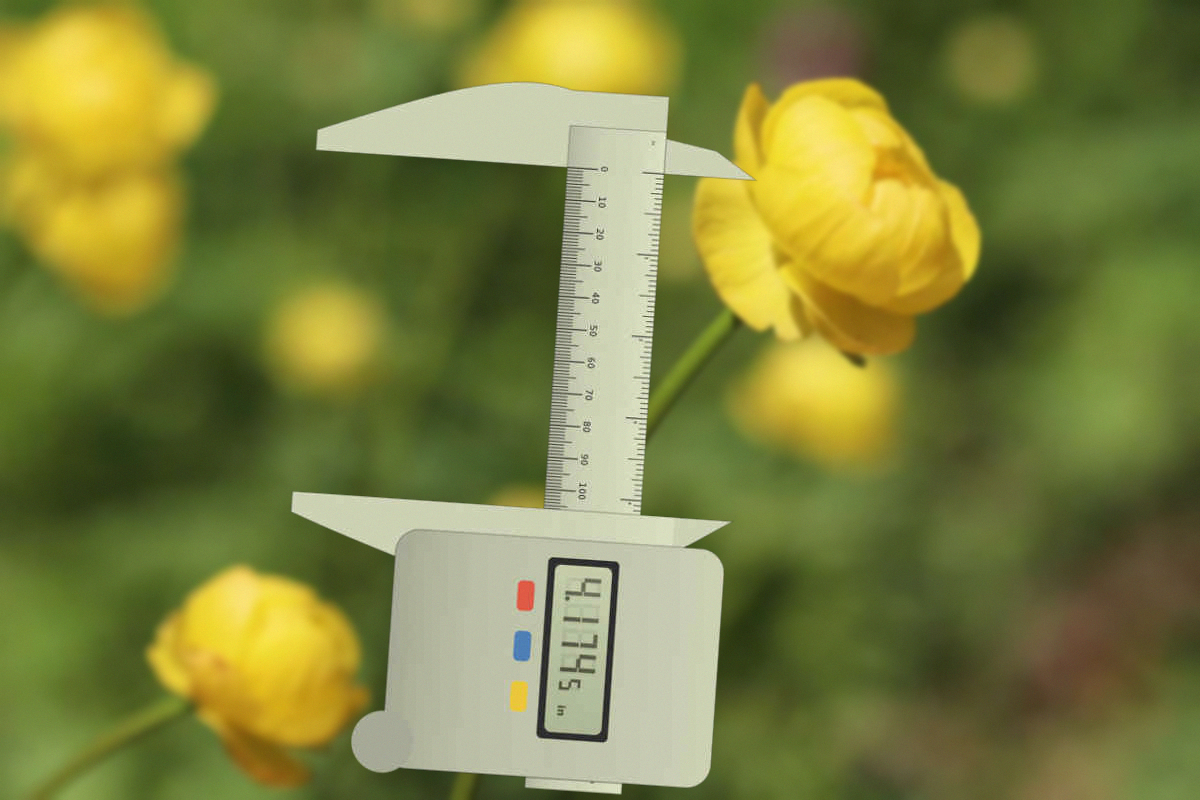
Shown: in 4.1745
